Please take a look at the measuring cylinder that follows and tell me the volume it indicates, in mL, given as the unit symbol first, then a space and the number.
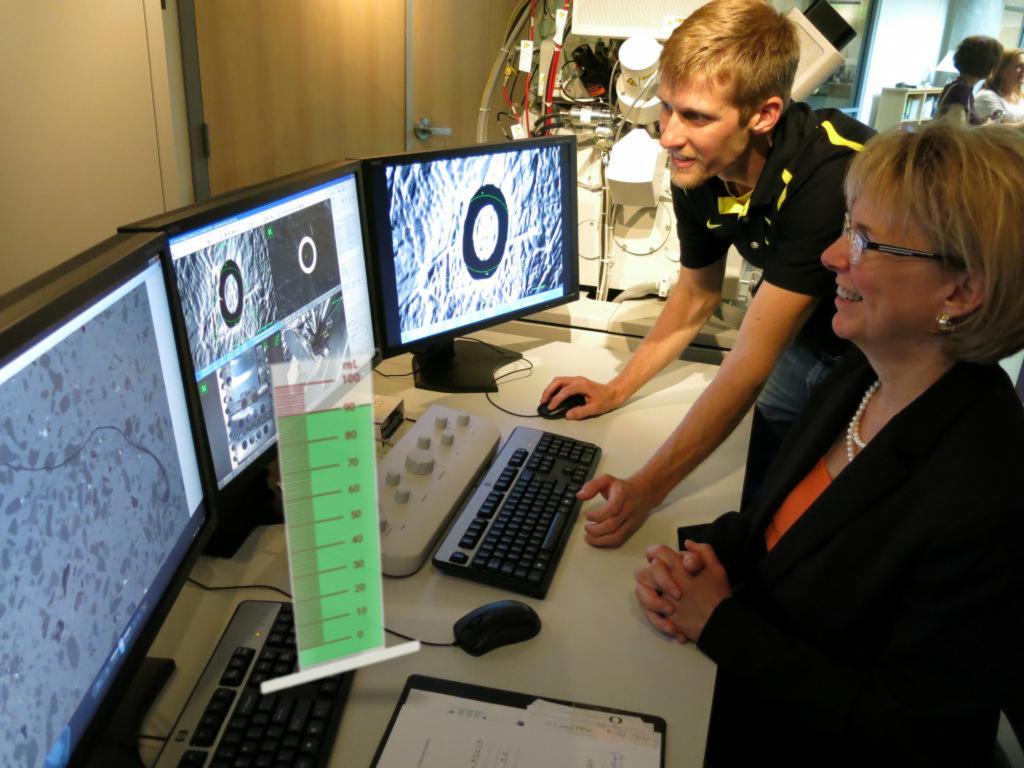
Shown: mL 90
